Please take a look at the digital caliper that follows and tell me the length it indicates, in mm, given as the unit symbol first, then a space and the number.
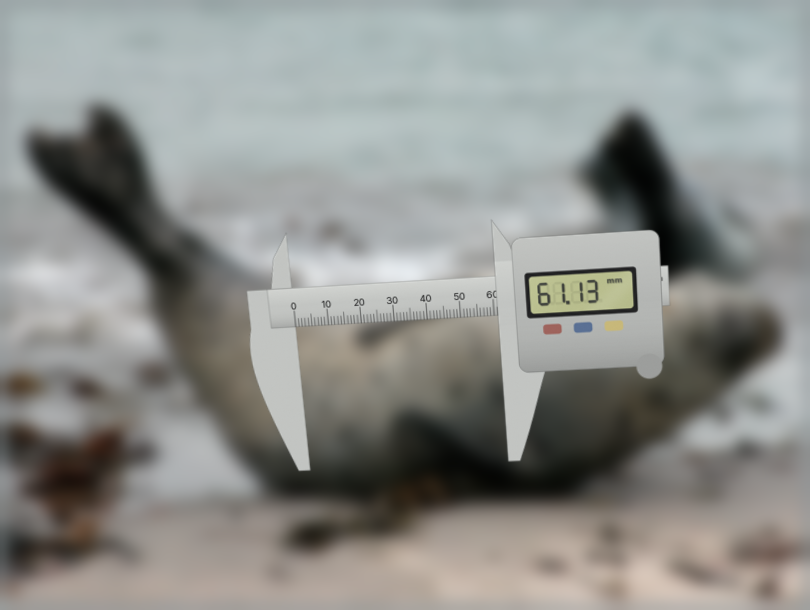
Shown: mm 61.13
